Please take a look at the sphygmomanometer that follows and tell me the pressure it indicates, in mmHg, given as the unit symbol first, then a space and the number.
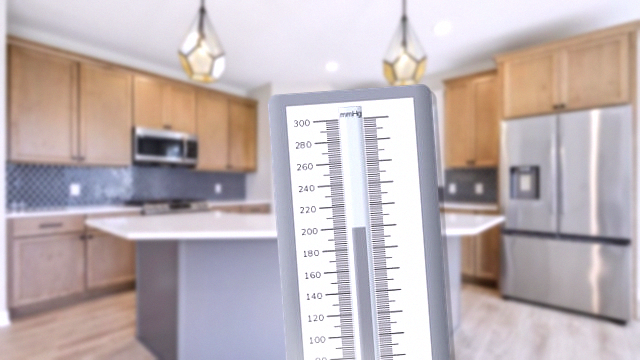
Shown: mmHg 200
